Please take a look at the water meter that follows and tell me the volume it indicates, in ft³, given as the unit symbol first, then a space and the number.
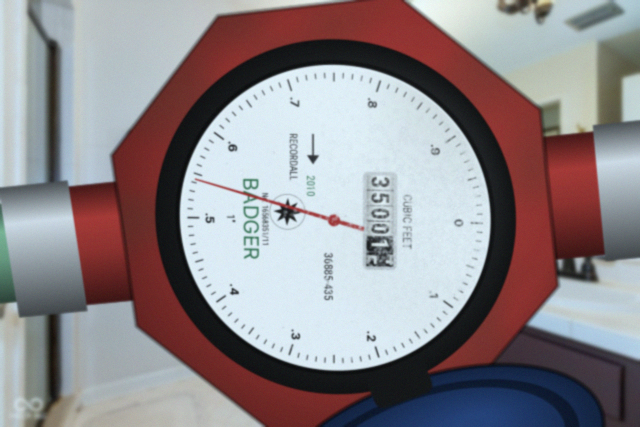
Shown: ft³ 350014.54
